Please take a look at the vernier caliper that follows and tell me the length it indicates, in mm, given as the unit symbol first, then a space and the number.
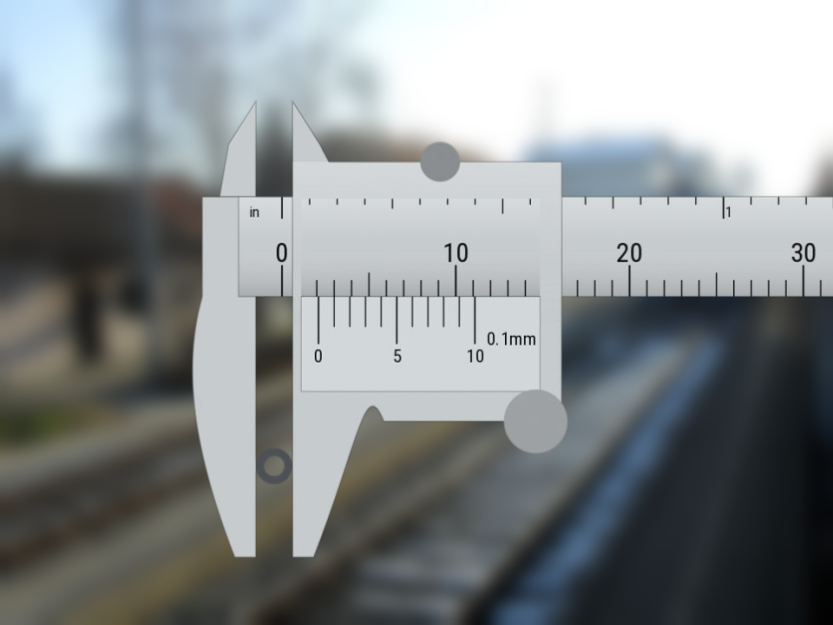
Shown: mm 2.1
